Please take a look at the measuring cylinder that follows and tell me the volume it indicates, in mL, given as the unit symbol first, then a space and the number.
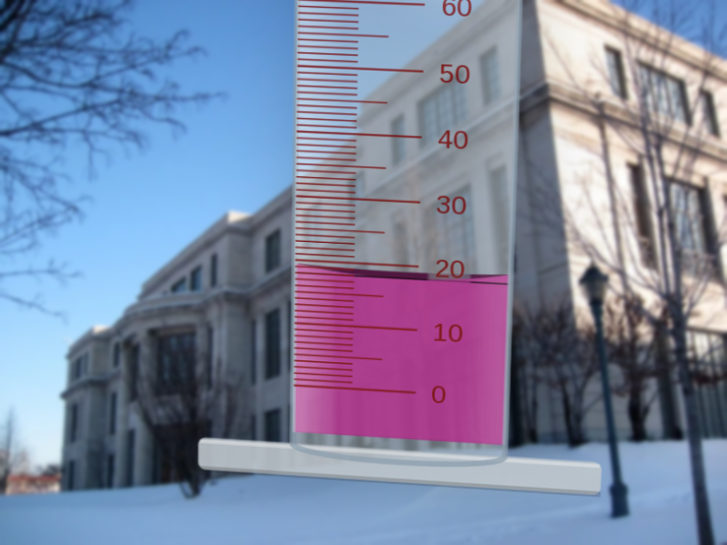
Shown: mL 18
